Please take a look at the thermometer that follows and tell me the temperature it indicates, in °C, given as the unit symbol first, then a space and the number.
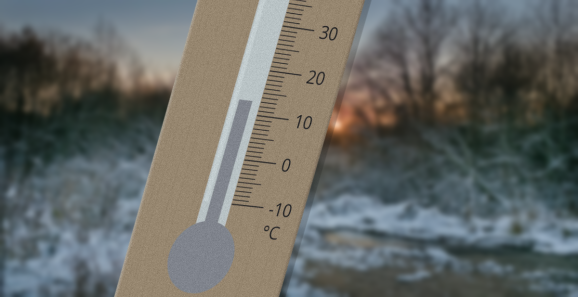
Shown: °C 13
